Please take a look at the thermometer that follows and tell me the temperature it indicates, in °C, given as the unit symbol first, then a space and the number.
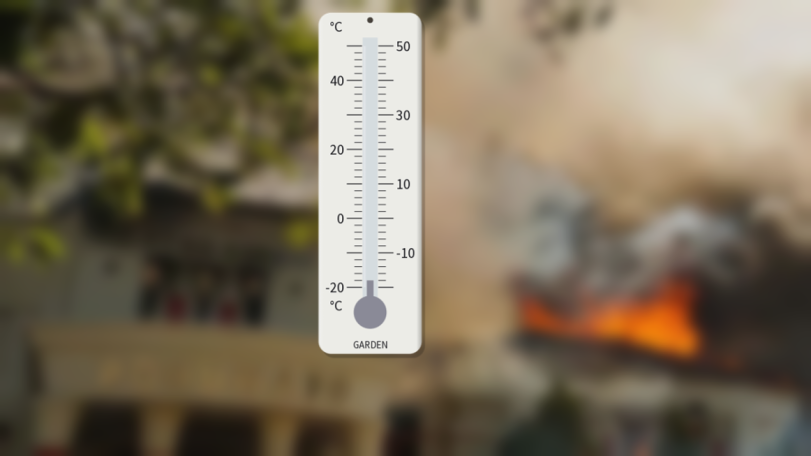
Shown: °C -18
